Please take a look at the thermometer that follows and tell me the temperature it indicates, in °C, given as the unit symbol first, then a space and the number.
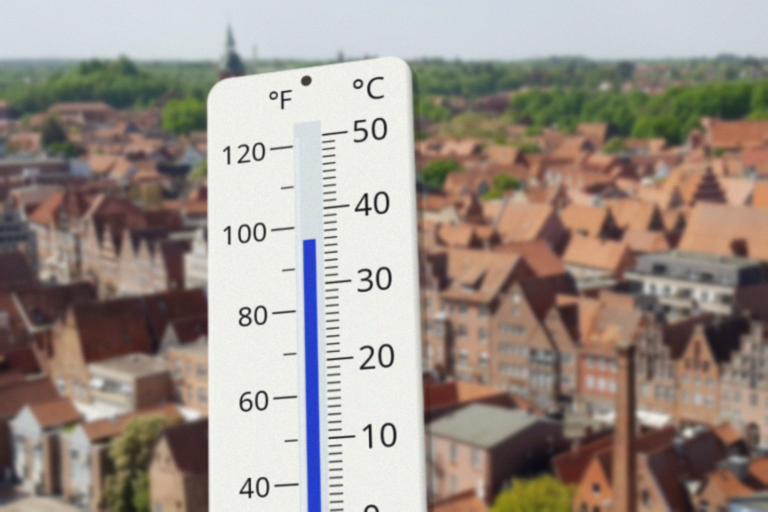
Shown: °C 36
